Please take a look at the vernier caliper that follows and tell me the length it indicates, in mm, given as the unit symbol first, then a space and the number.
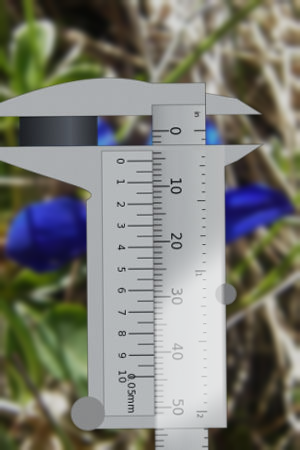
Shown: mm 5.4
